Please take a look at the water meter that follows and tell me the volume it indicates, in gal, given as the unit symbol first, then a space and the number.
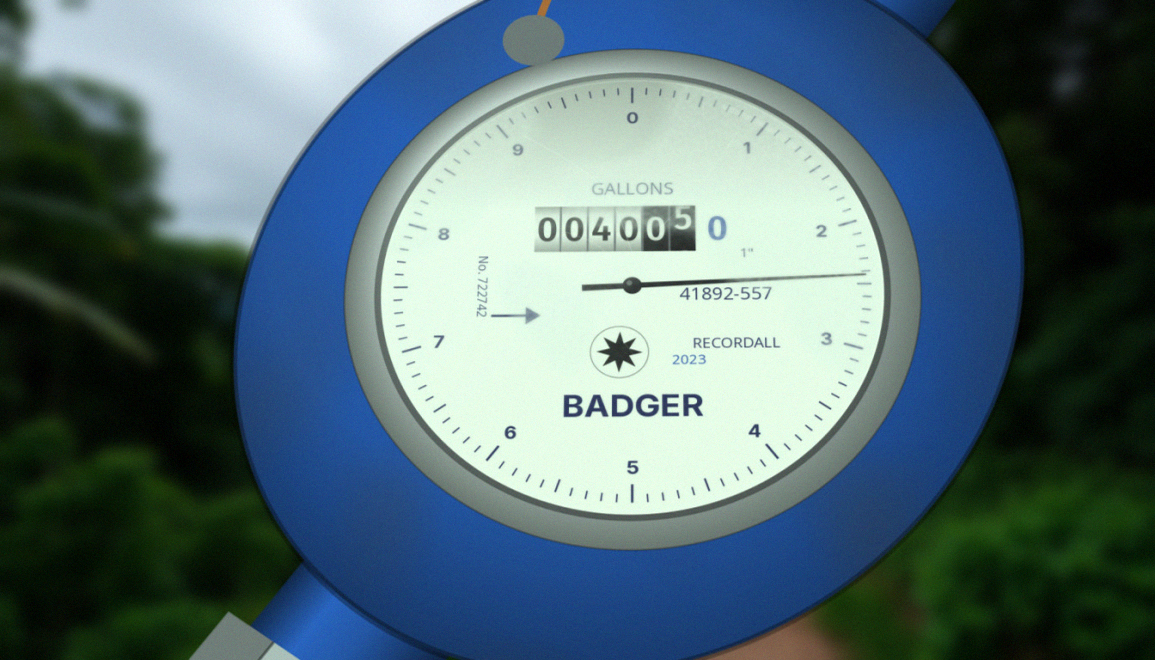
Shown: gal 40052.4
